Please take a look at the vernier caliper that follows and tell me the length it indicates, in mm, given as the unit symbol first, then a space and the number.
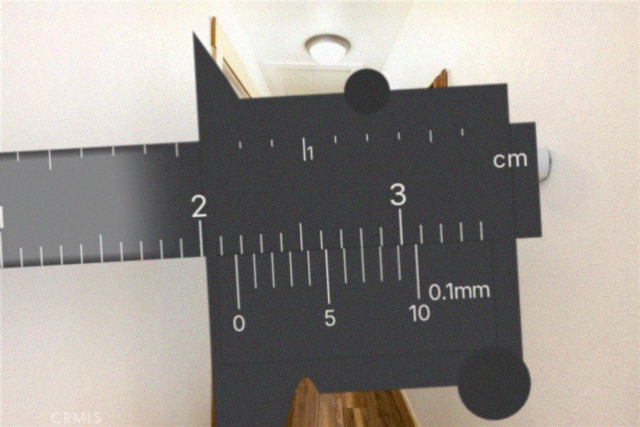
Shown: mm 21.7
